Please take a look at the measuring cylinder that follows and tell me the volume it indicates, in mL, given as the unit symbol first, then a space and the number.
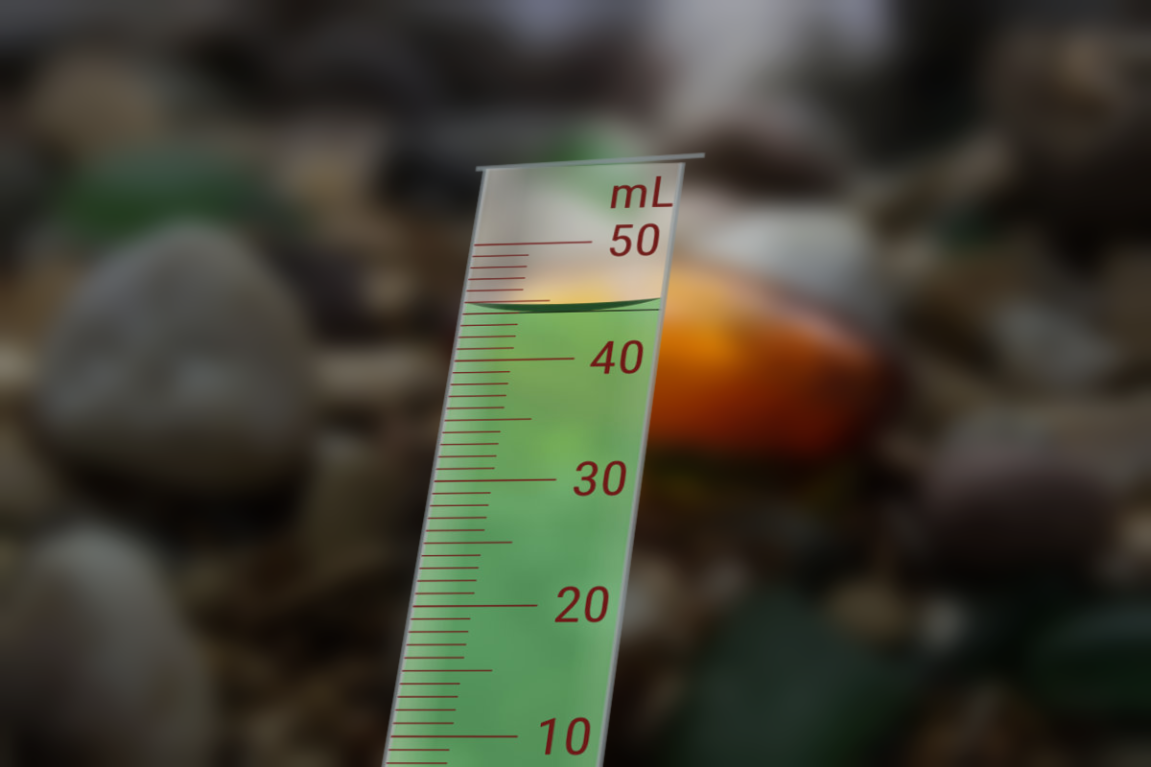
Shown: mL 44
